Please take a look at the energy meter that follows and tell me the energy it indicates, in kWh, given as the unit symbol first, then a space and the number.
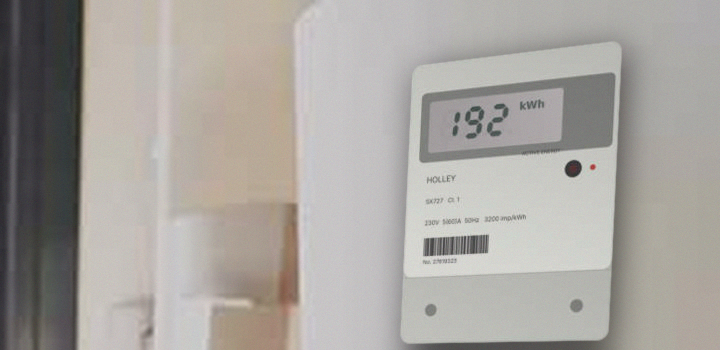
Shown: kWh 192
